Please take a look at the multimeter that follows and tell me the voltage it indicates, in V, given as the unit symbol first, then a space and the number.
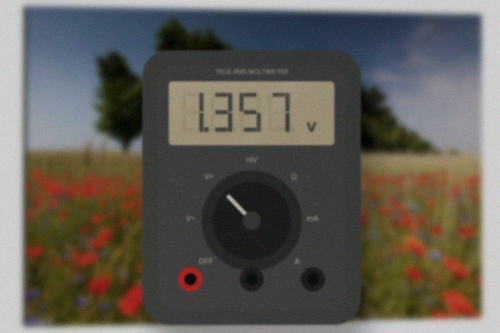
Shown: V 1.357
